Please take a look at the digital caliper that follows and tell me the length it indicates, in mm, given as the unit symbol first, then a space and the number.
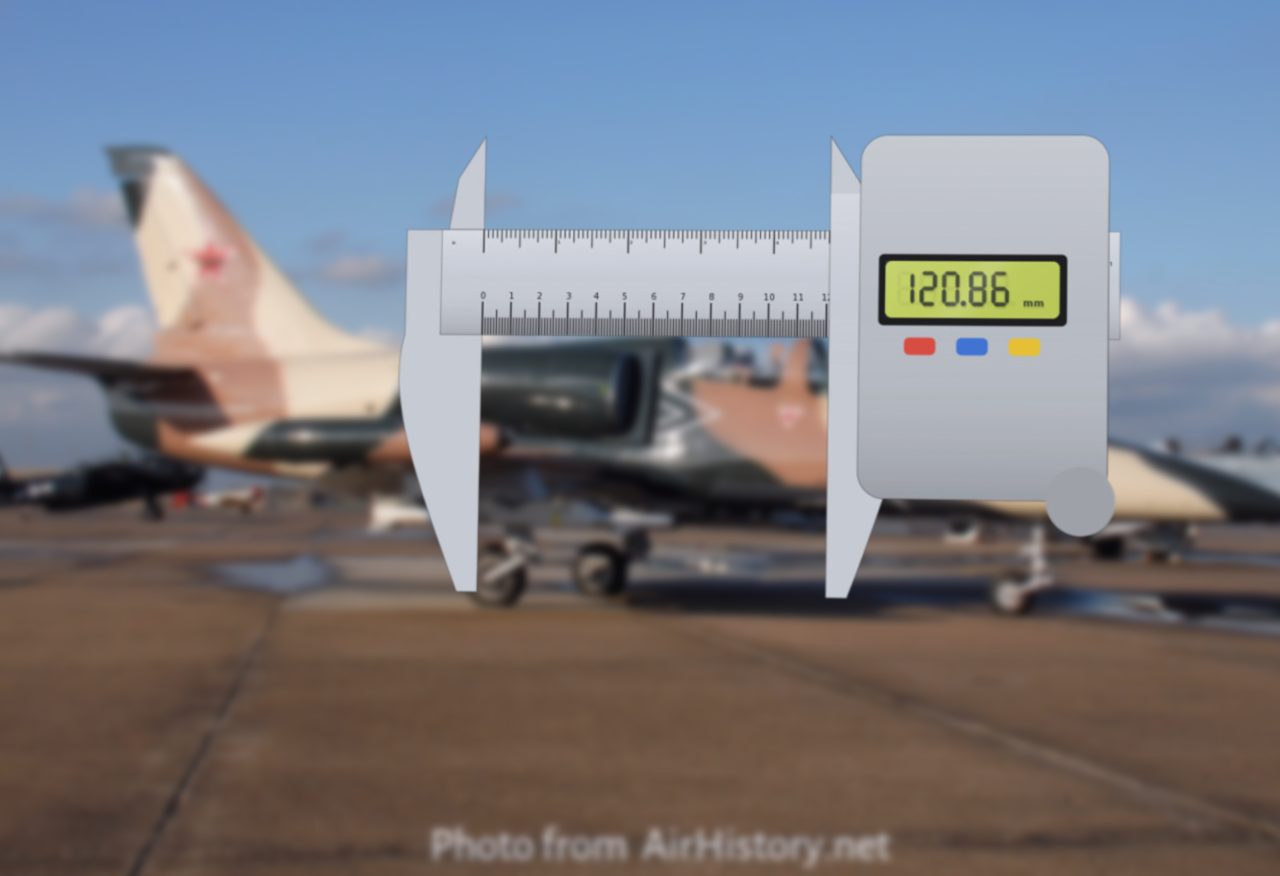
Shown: mm 120.86
